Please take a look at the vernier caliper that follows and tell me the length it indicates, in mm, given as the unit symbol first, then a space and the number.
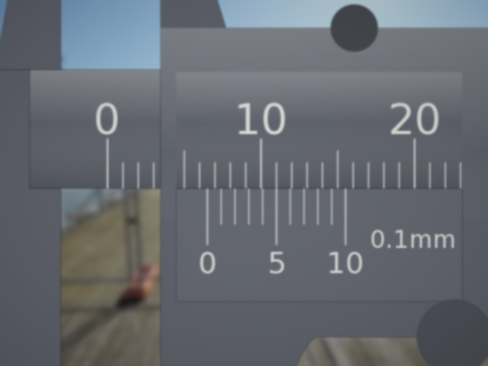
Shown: mm 6.5
